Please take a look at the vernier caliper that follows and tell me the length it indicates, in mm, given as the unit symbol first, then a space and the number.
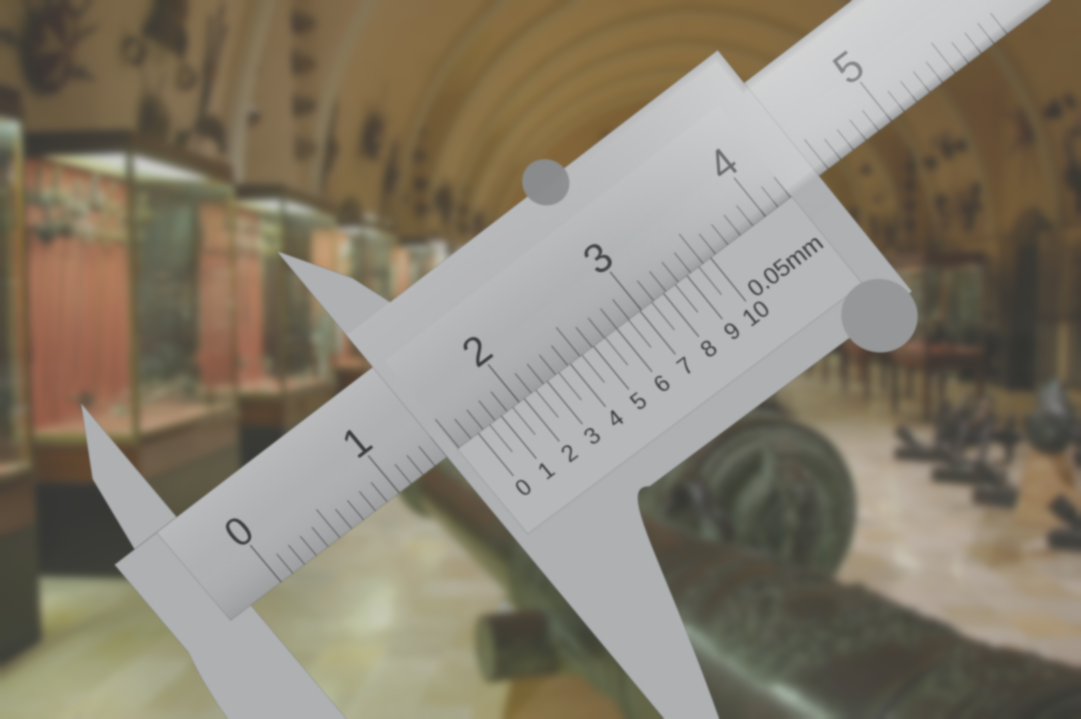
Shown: mm 16.6
